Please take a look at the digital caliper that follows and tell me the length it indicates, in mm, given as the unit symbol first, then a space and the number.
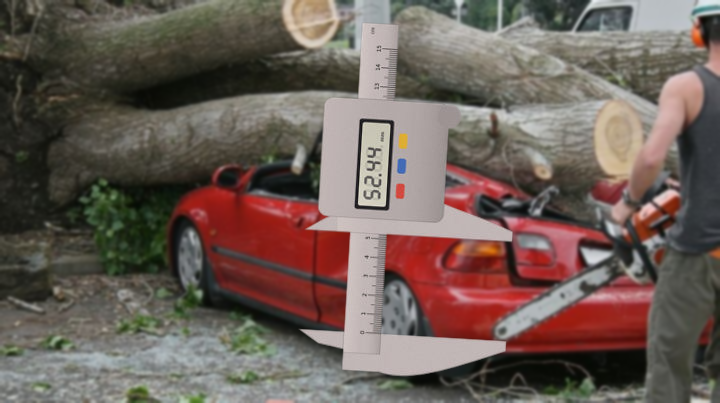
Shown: mm 52.44
